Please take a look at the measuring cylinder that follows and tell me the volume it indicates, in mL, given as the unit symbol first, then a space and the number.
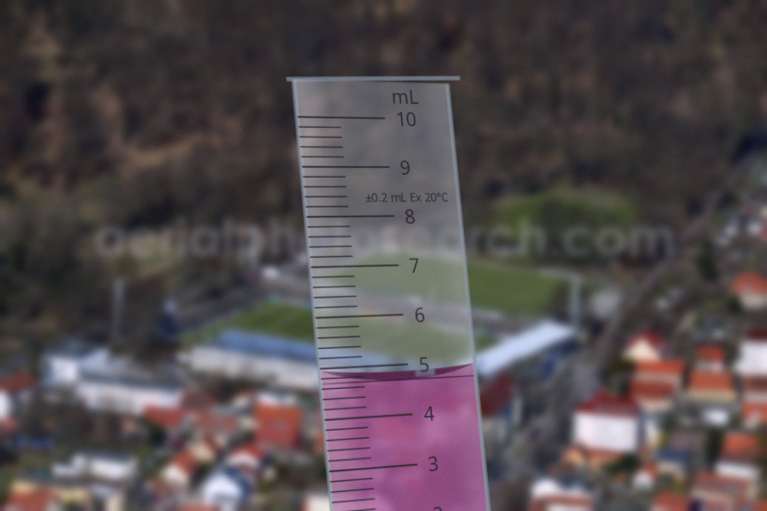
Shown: mL 4.7
